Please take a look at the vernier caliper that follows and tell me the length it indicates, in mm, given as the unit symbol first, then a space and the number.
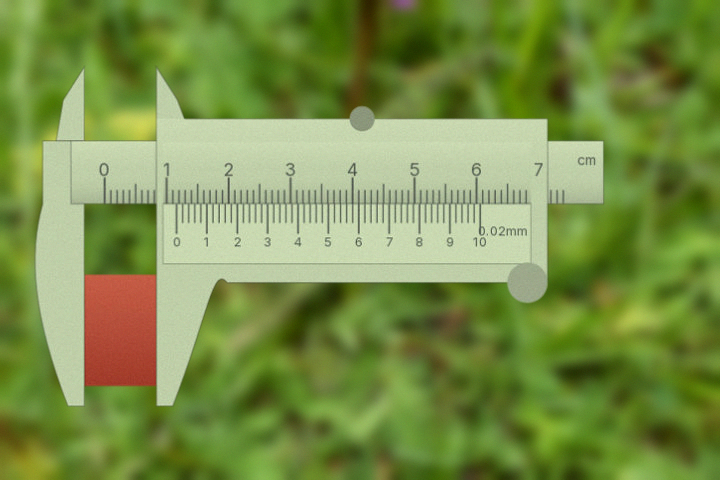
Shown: mm 11.6
